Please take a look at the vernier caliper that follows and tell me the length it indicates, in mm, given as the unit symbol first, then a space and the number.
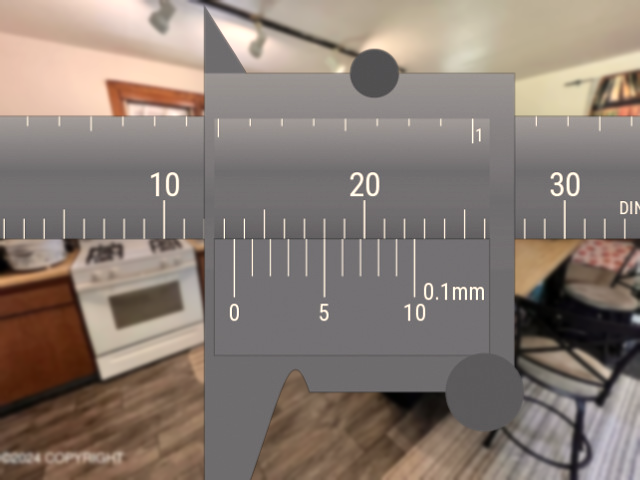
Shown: mm 13.5
